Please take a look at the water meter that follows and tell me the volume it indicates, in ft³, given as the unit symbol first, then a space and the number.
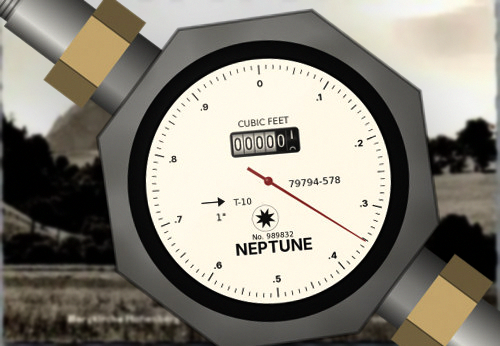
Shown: ft³ 1.35
